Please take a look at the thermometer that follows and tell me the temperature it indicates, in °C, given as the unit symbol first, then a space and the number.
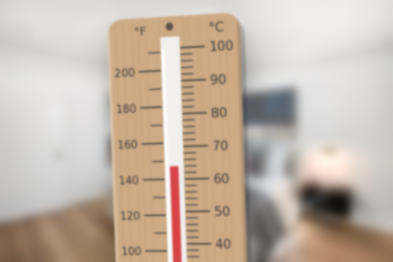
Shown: °C 64
